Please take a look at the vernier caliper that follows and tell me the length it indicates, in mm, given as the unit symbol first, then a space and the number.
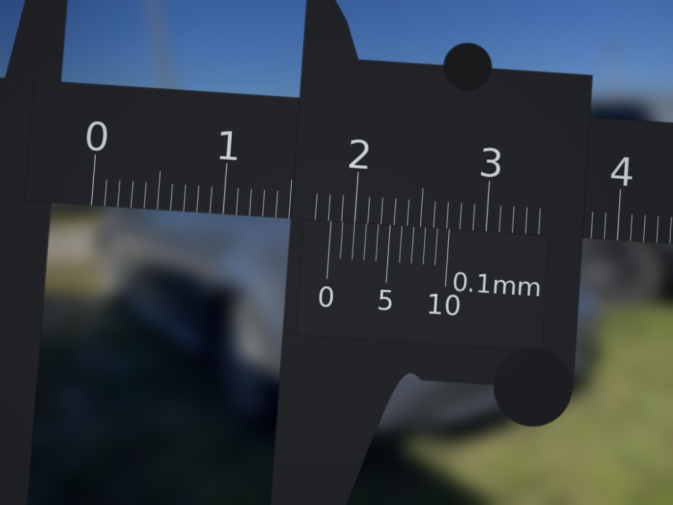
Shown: mm 18.2
